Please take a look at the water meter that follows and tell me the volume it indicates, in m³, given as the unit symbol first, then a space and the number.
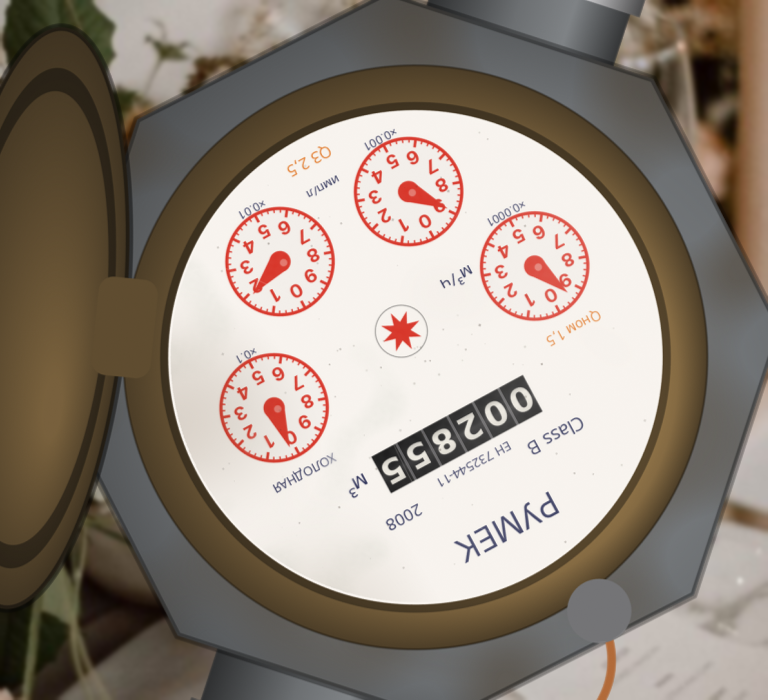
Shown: m³ 2855.0189
